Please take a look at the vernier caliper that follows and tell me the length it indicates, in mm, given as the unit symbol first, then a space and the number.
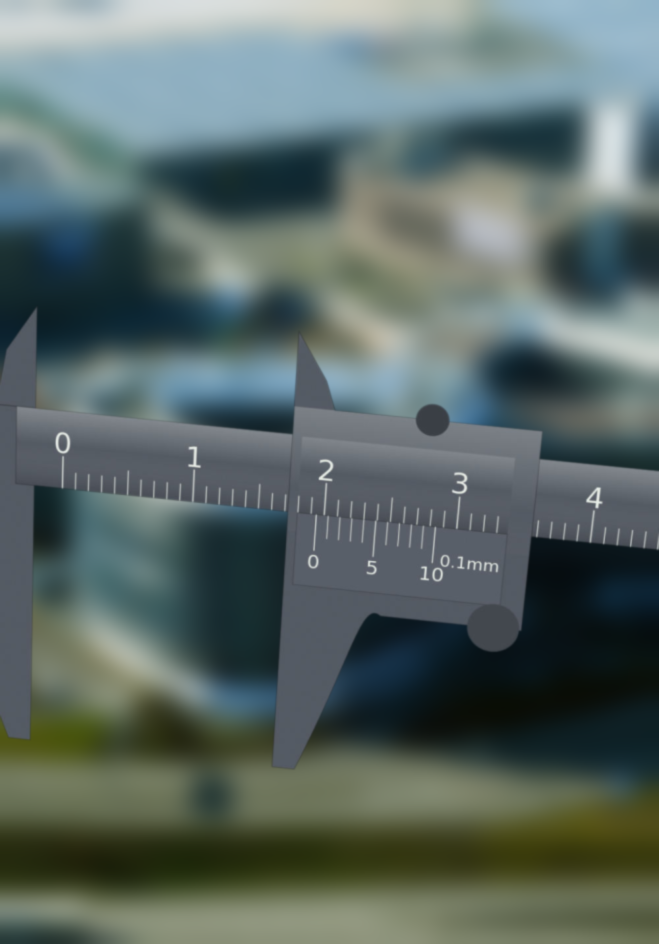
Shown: mm 19.4
